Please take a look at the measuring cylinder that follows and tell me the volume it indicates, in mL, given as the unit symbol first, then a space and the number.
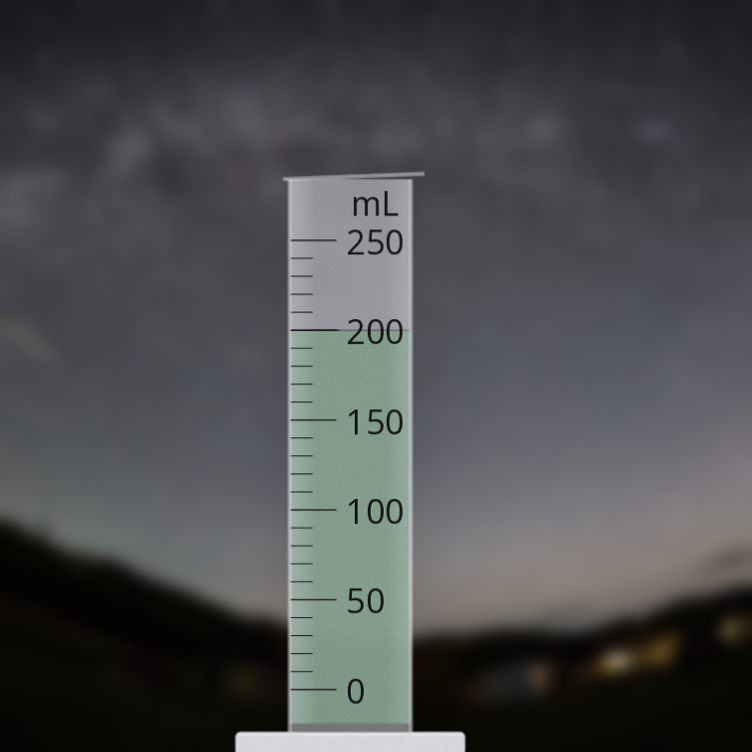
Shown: mL 200
